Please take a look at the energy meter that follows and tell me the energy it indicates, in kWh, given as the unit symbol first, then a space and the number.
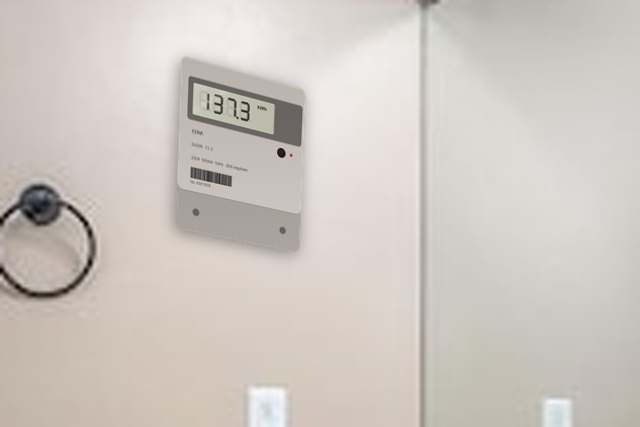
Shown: kWh 137.3
